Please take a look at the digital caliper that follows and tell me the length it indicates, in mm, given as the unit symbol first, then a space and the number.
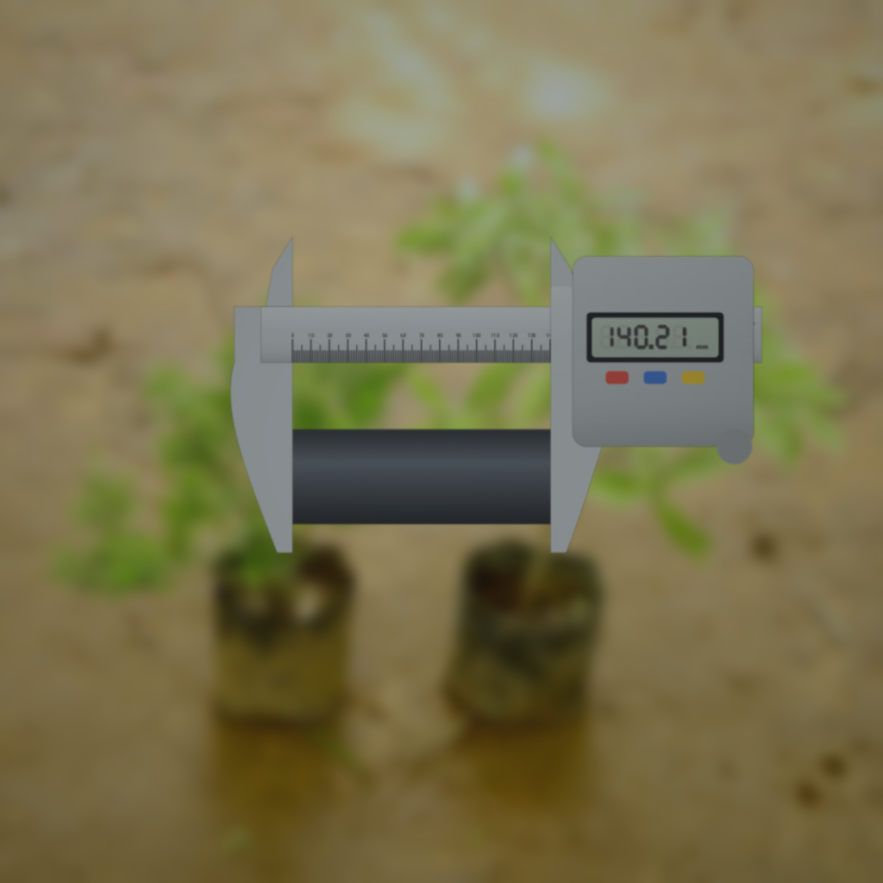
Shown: mm 140.21
